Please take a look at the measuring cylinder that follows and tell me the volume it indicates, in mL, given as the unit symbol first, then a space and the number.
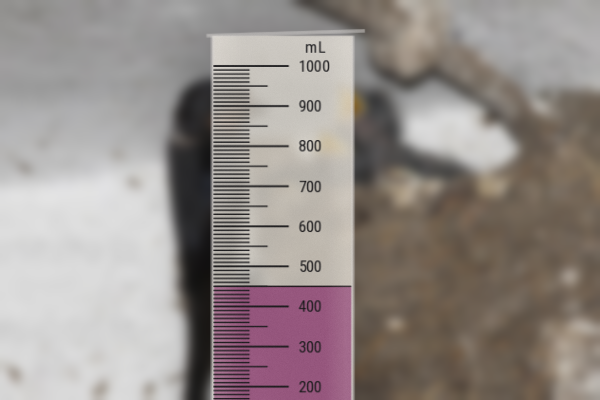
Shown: mL 450
